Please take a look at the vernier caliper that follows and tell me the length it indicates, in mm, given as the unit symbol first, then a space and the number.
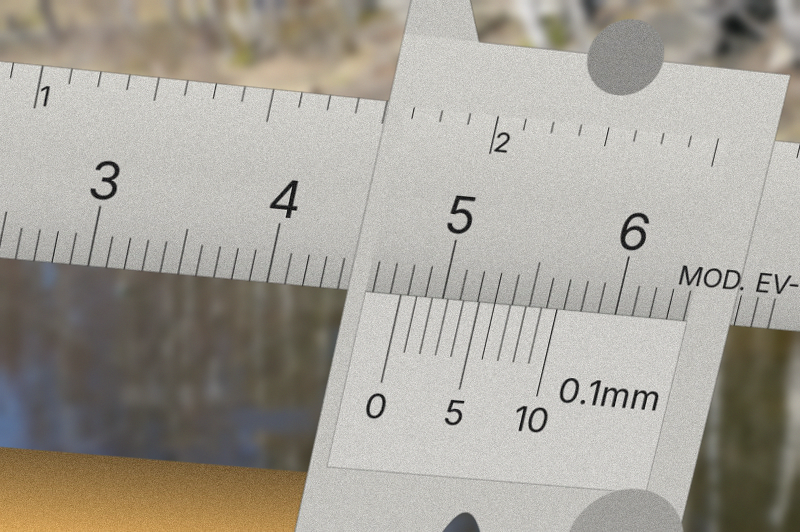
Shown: mm 47.6
